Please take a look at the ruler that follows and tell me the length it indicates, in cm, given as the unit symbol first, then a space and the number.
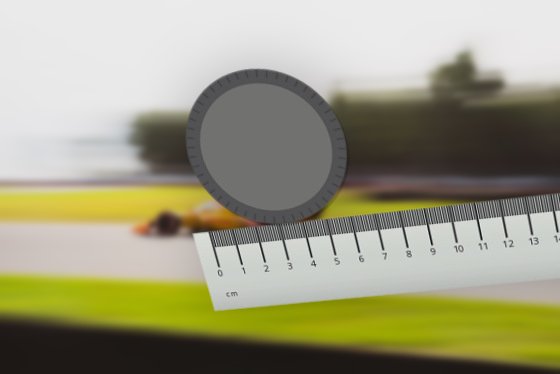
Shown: cm 6.5
